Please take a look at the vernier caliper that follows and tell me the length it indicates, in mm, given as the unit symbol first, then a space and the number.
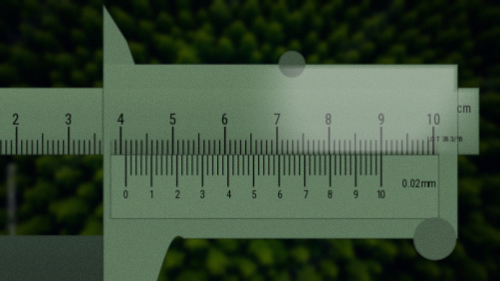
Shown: mm 41.0
